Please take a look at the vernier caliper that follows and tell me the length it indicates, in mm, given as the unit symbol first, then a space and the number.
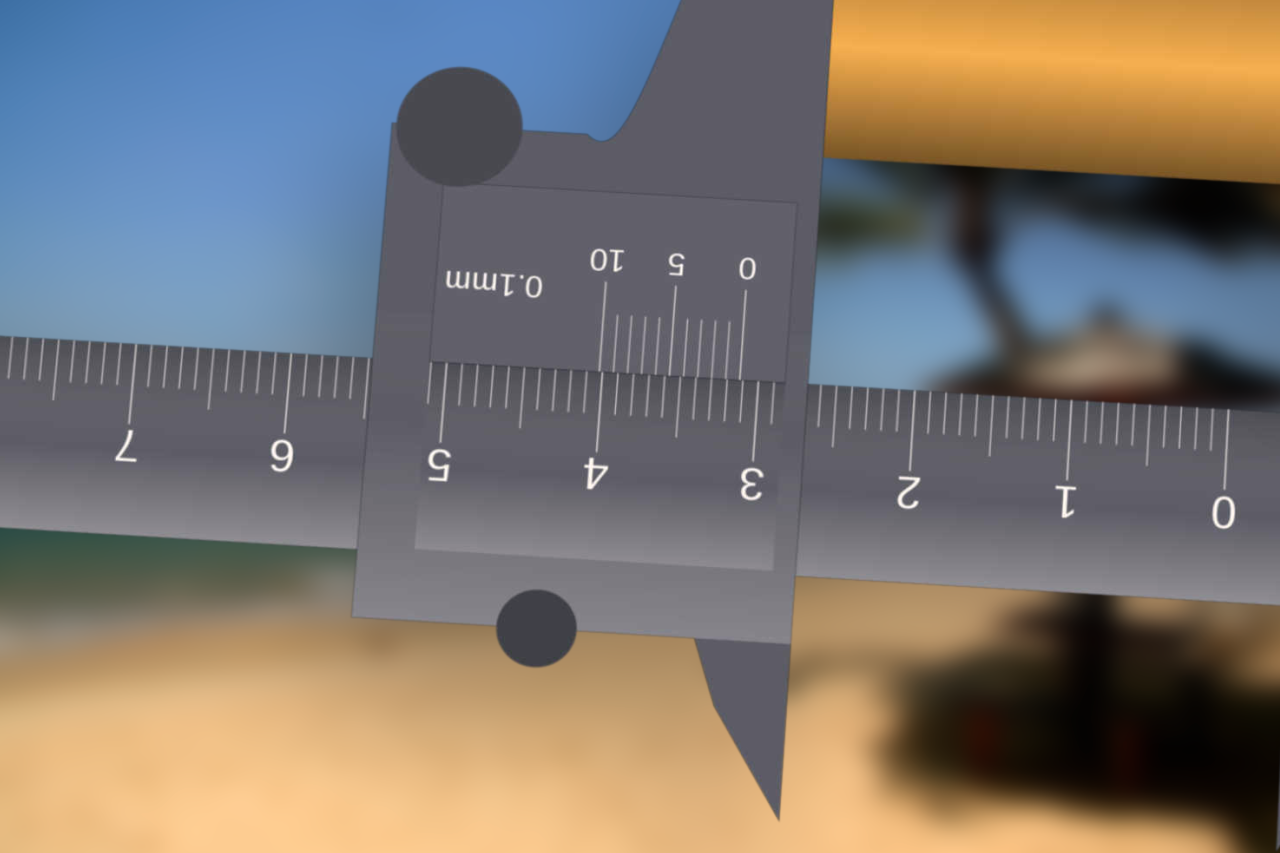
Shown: mm 31.2
